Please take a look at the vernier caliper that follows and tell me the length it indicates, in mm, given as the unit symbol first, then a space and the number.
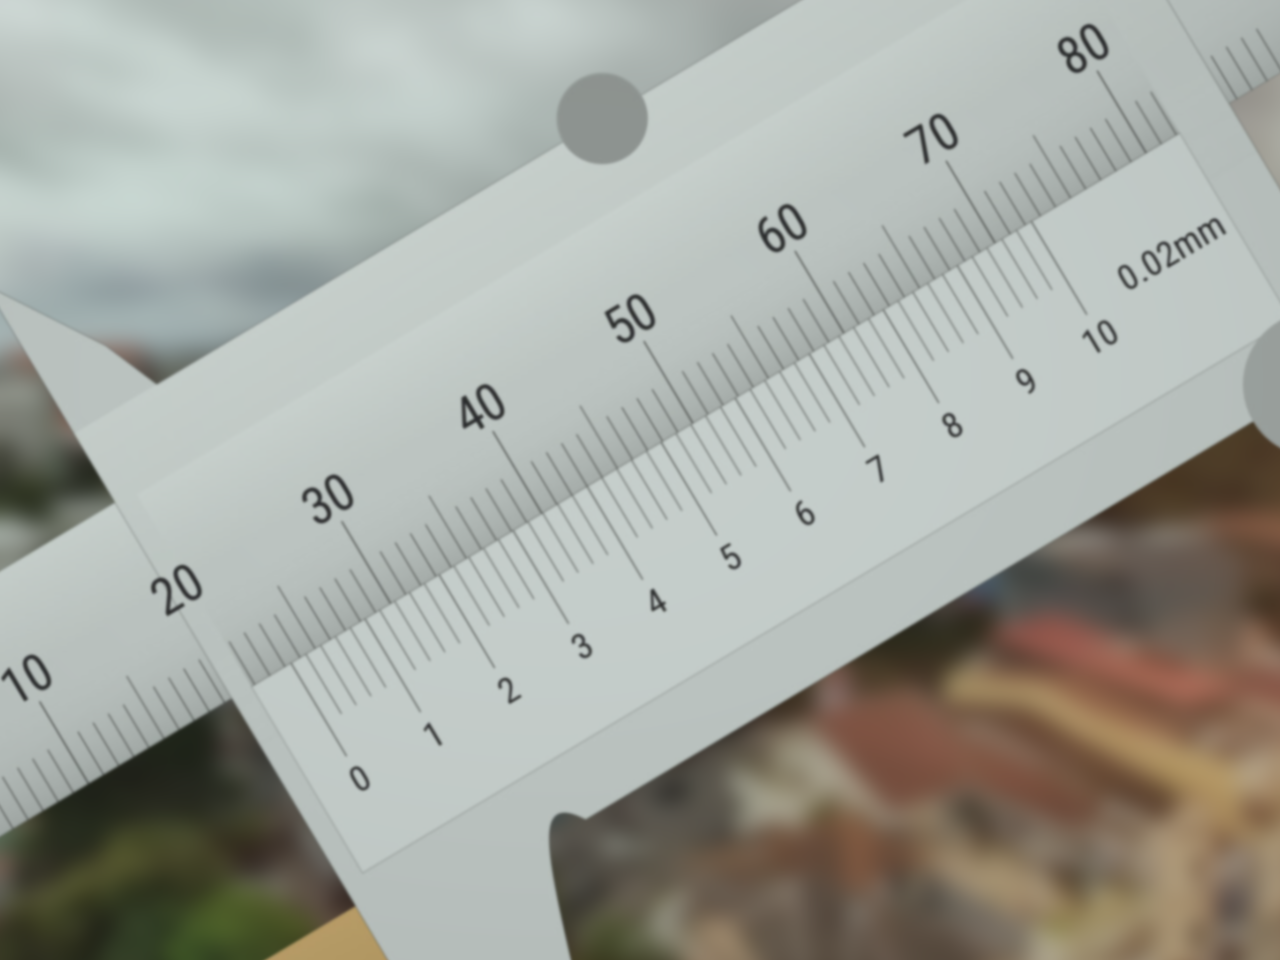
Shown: mm 23.4
